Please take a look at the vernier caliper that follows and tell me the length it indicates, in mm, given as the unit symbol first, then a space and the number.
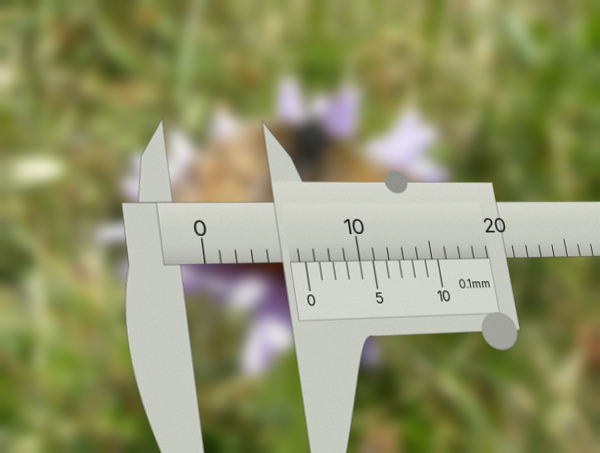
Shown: mm 6.4
